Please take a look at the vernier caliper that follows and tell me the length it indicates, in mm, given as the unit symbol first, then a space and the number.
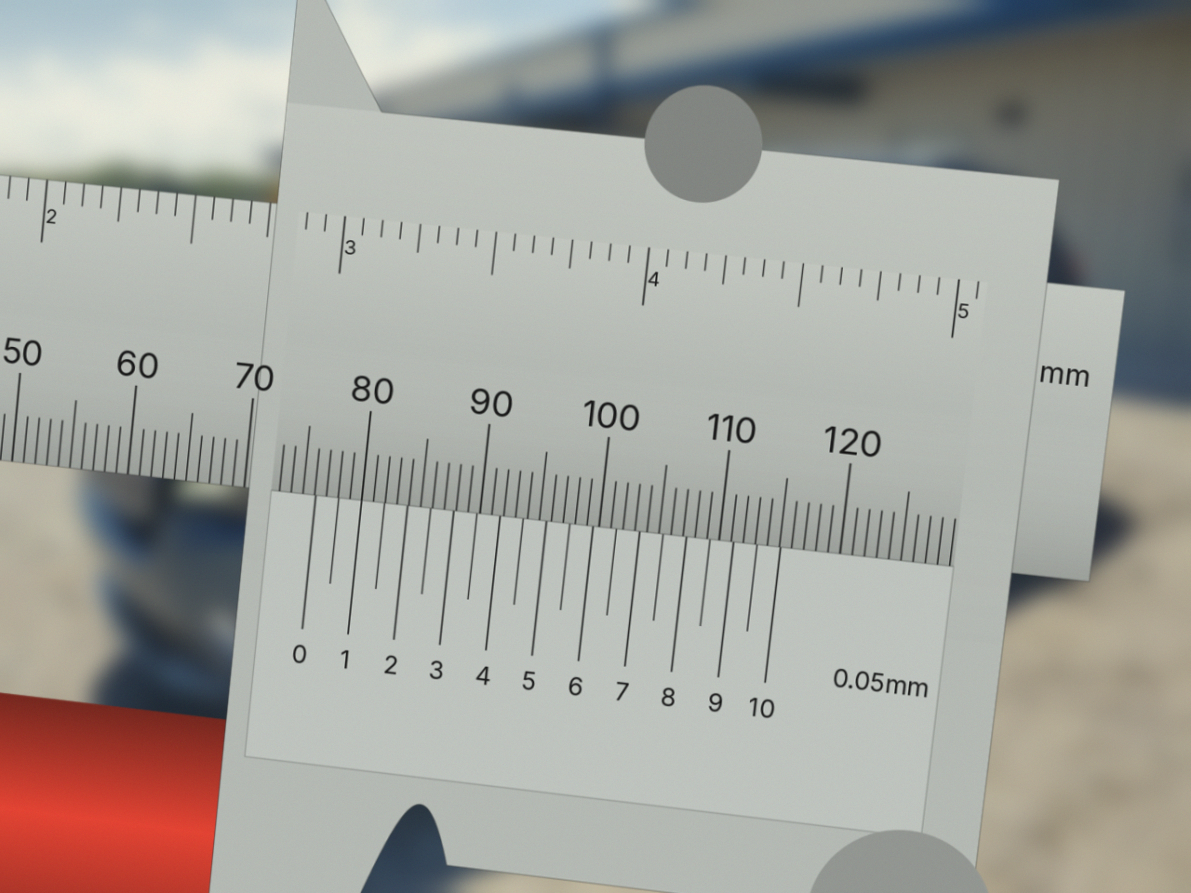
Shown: mm 76.1
